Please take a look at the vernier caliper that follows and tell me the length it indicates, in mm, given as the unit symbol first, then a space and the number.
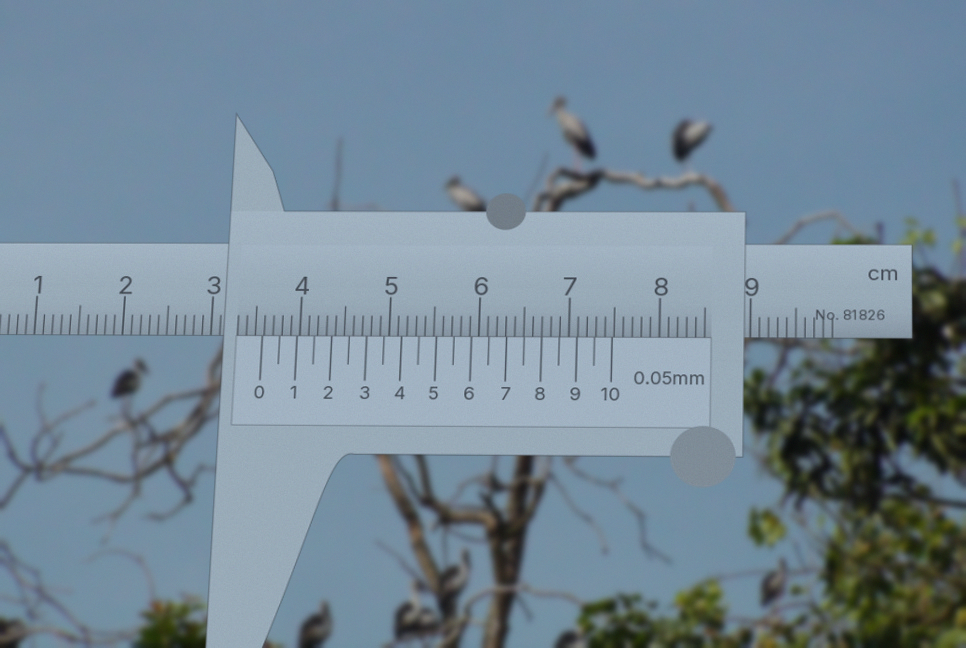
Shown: mm 35.8
